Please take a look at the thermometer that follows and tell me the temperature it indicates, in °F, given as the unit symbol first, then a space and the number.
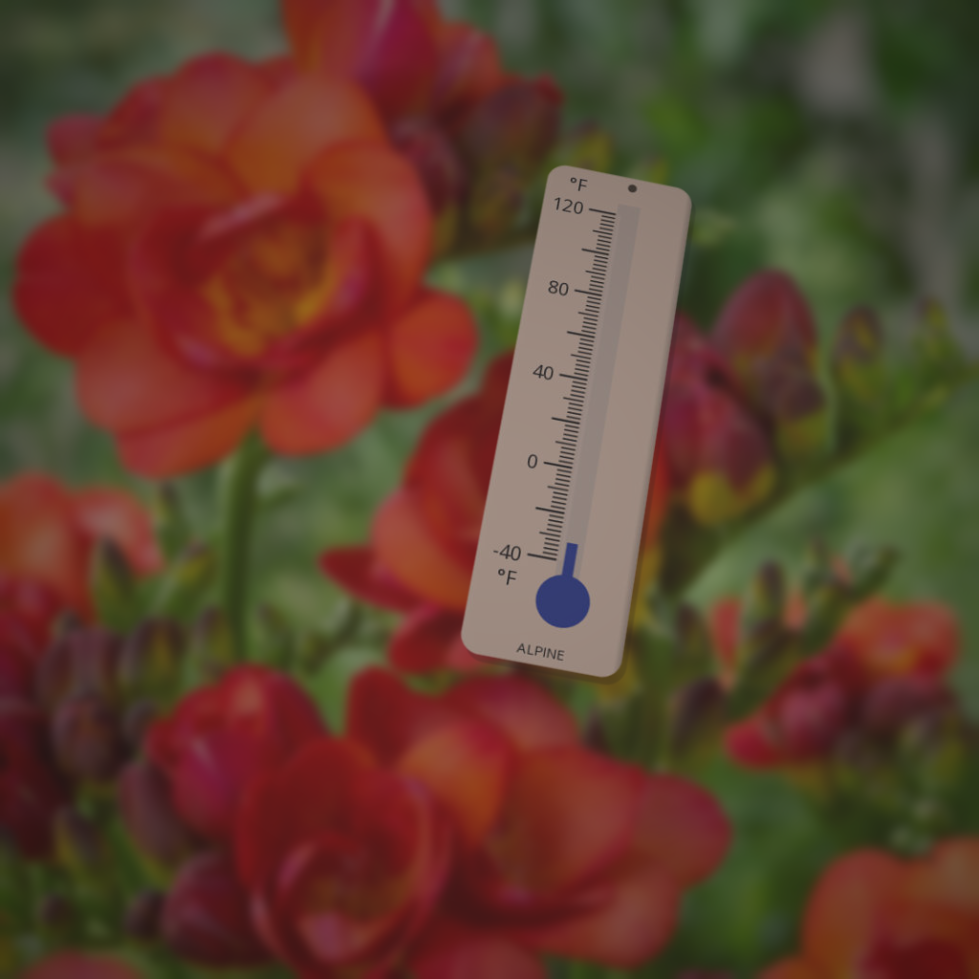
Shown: °F -32
